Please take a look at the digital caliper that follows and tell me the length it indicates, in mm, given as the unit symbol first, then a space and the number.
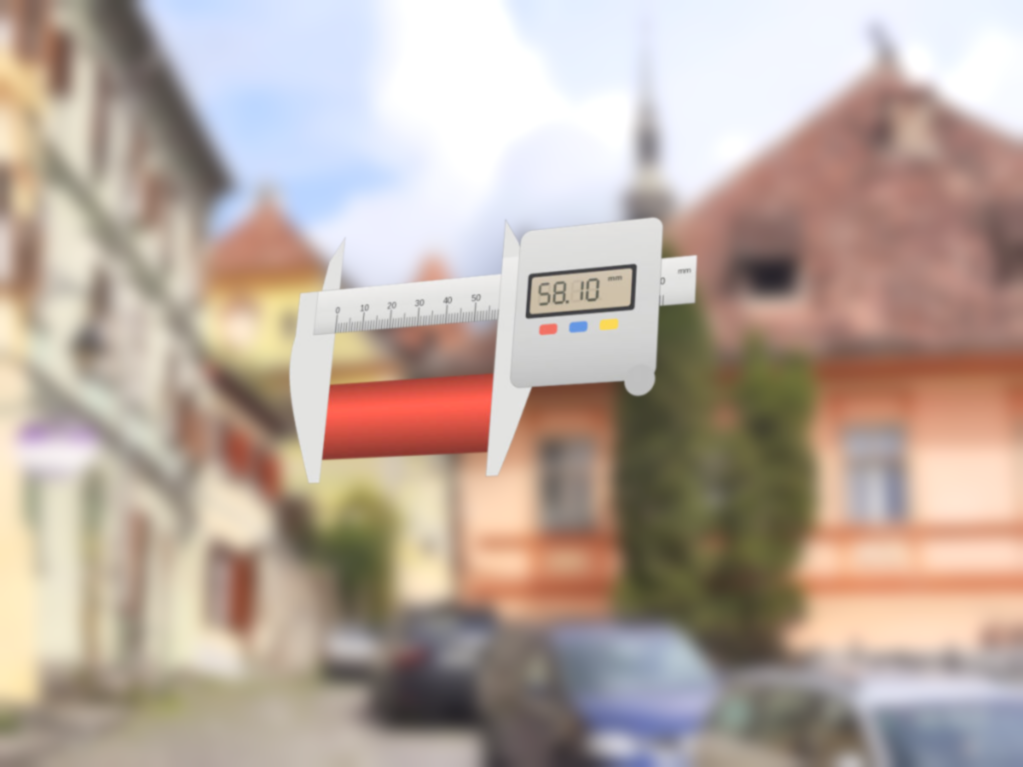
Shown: mm 58.10
